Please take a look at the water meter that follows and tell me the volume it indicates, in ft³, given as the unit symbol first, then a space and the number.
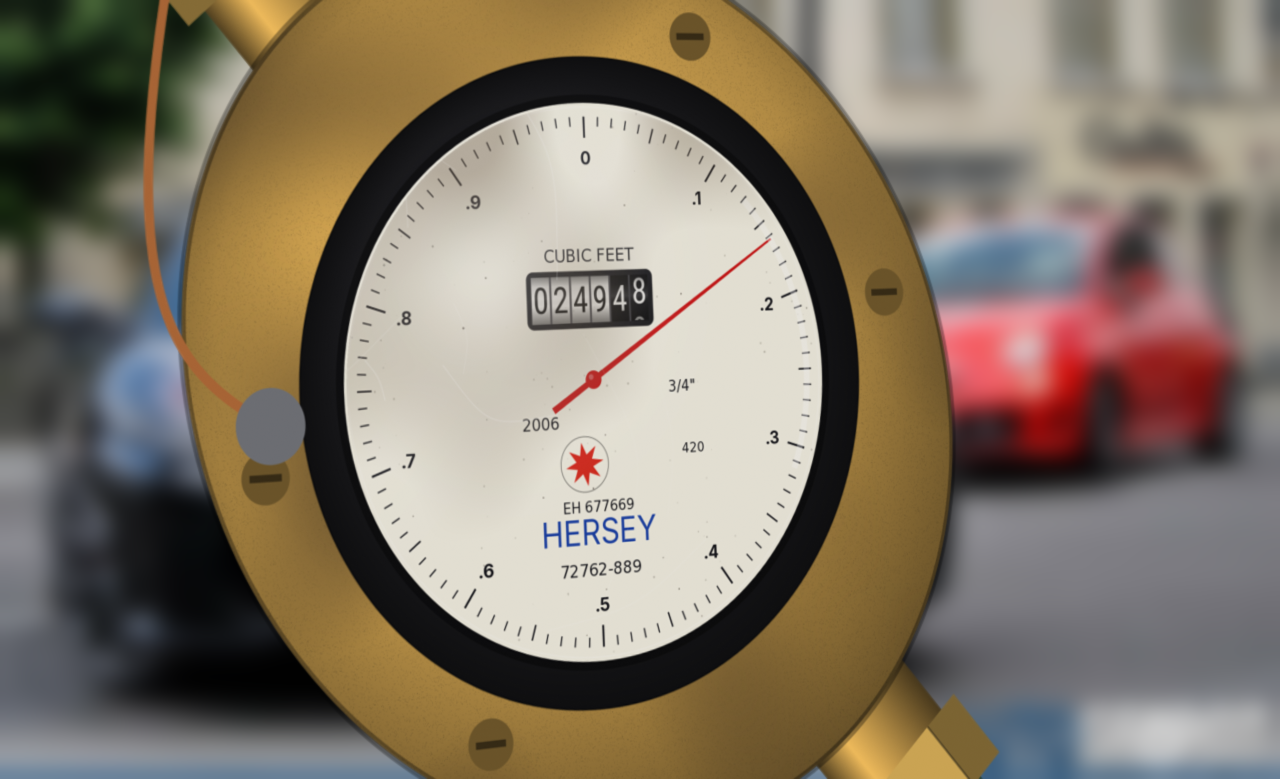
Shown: ft³ 24948.16
